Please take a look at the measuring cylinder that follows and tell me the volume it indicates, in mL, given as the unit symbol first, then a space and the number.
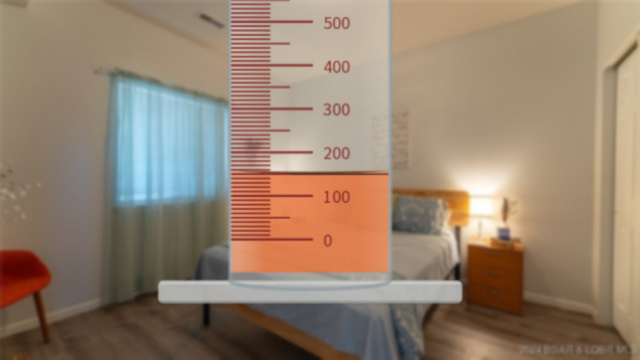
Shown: mL 150
